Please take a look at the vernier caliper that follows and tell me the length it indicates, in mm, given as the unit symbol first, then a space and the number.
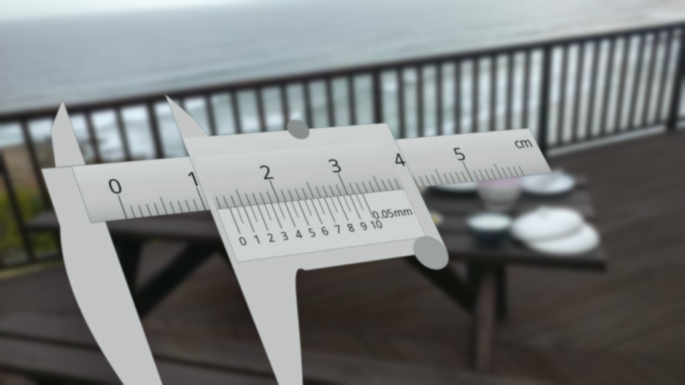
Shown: mm 13.2
